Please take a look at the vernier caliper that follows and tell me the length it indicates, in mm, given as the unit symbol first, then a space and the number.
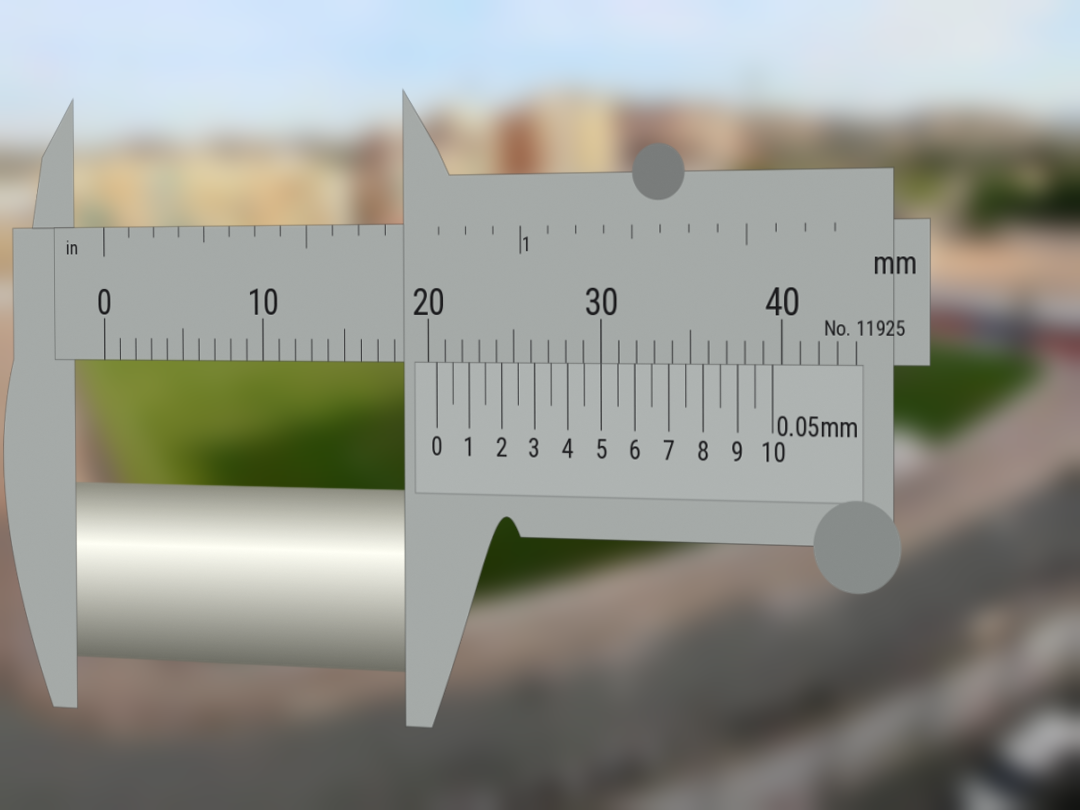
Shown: mm 20.5
